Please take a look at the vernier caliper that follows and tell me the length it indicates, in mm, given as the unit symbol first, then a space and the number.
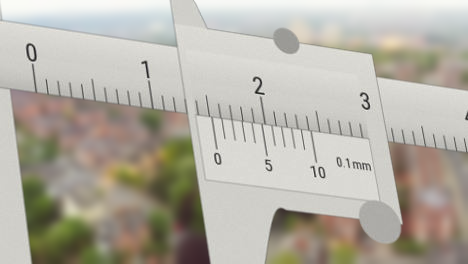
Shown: mm 15.2
